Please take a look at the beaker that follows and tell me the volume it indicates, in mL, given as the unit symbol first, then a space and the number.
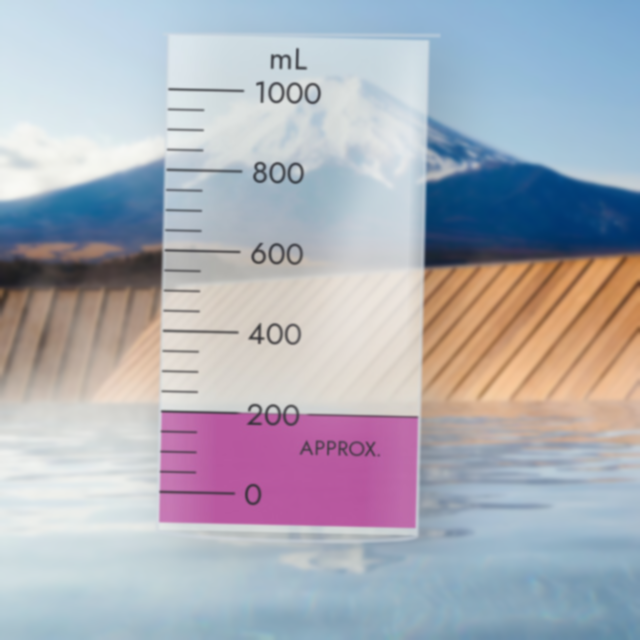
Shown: mL 200
